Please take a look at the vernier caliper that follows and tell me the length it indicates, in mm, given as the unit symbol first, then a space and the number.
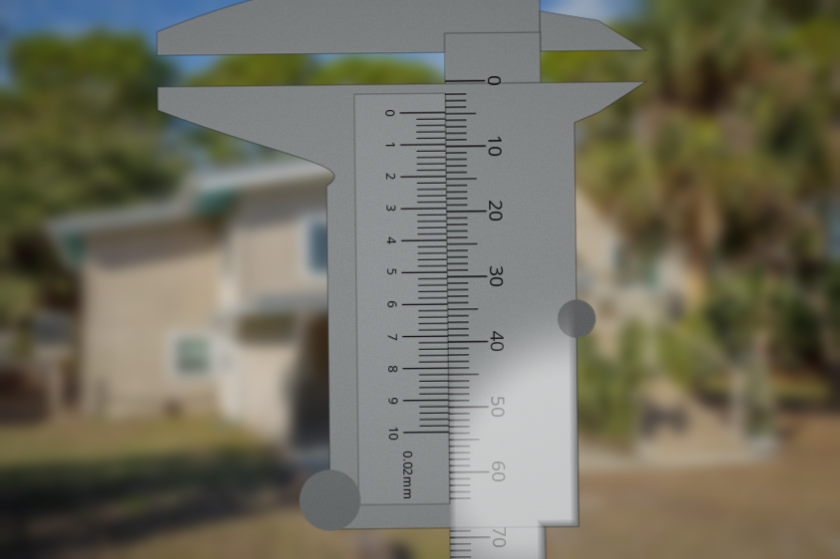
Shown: mm 4.8
